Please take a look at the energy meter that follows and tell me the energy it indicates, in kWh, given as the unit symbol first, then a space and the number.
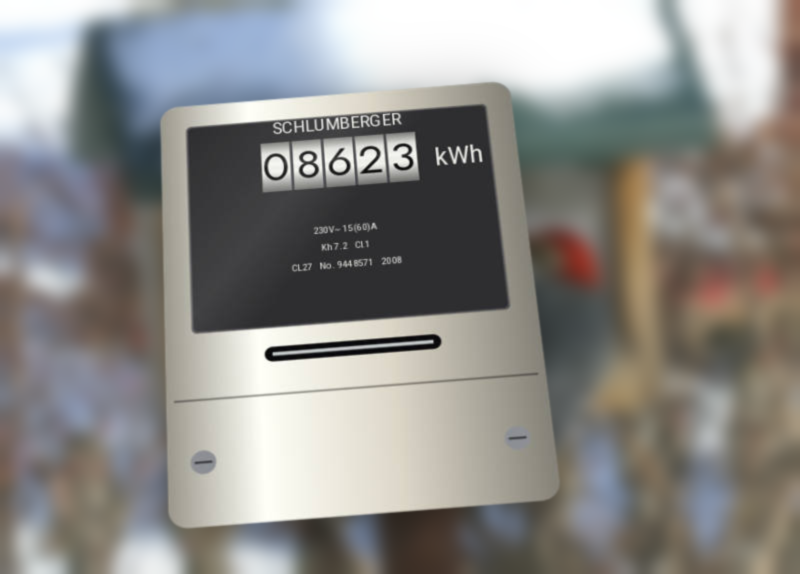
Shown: kWh 8623
